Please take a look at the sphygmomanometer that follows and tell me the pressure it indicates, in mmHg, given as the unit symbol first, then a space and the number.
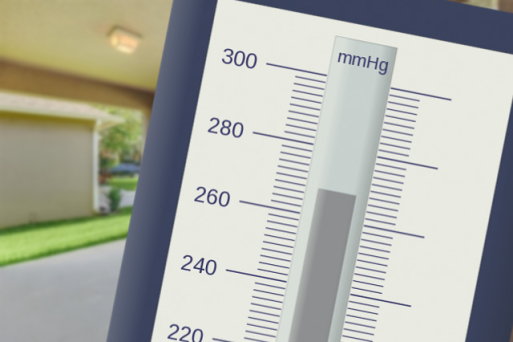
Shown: mmHg 268
